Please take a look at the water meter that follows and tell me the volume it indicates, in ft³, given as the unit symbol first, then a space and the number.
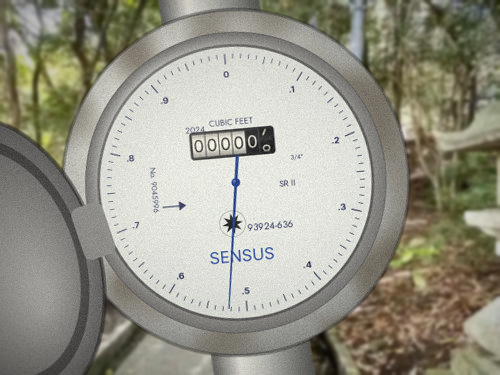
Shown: ft³ 7.52
